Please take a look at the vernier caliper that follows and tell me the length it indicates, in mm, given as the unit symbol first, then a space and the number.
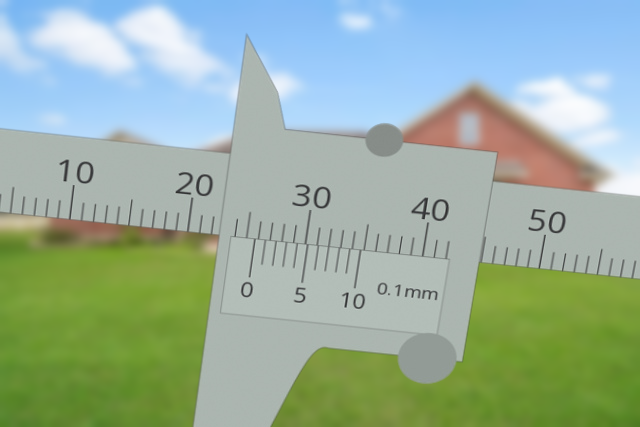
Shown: mm 25.7
